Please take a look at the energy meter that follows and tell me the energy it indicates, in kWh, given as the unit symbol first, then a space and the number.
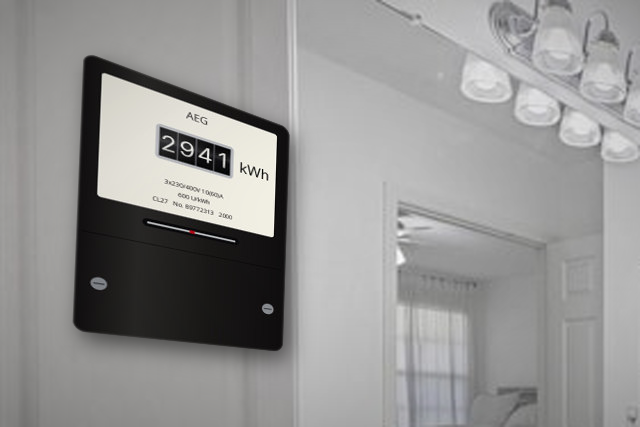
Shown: kWh 2941
